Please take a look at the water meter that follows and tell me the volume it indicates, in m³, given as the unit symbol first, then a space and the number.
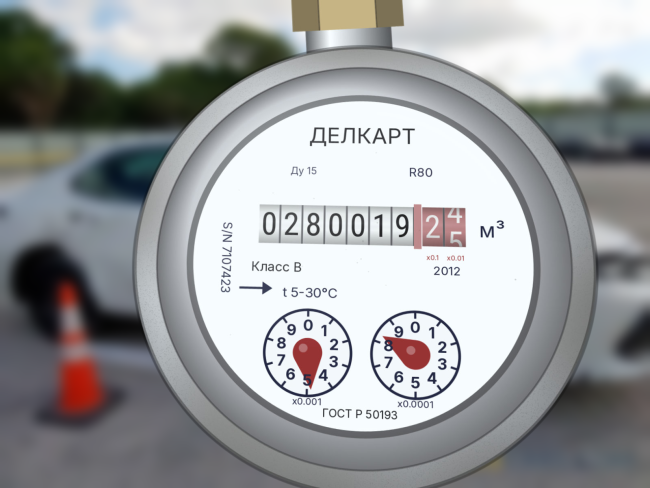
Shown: m³ 280019.2448
